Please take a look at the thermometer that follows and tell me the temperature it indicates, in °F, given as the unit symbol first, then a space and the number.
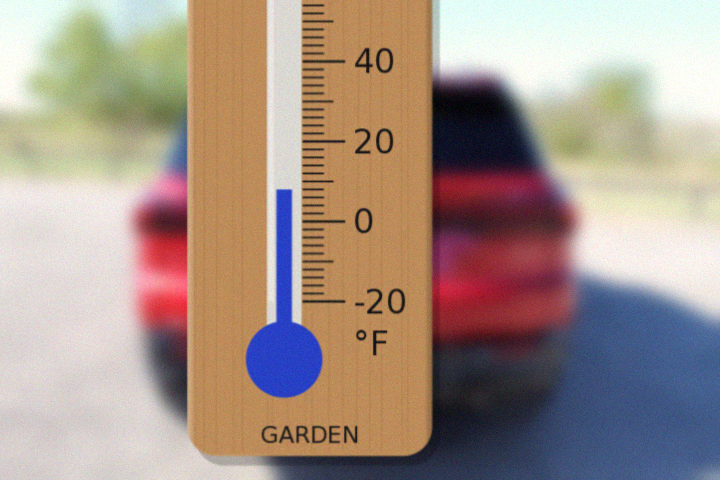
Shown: °F 8
